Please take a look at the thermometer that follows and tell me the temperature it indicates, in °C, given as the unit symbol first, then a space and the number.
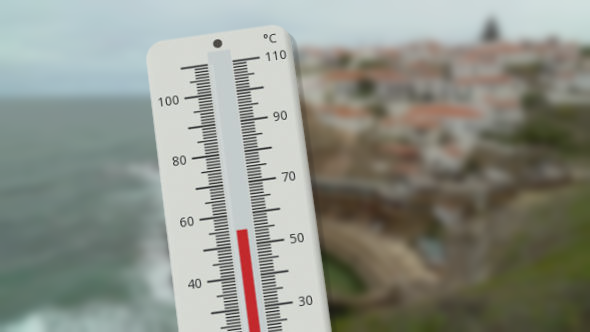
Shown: °C 55
